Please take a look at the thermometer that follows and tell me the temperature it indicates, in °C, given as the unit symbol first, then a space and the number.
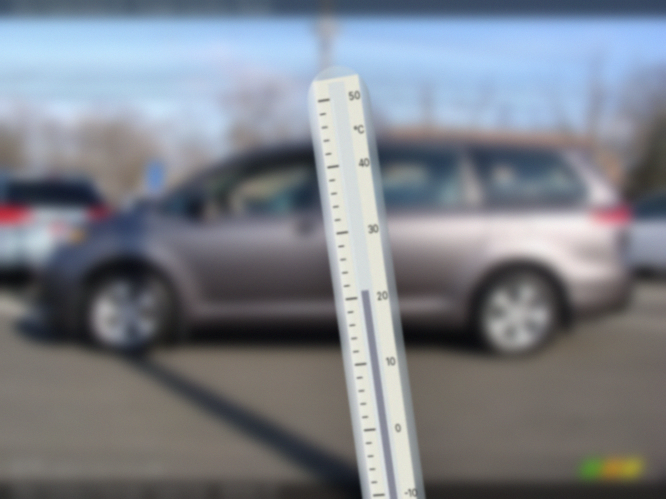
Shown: °C 21
